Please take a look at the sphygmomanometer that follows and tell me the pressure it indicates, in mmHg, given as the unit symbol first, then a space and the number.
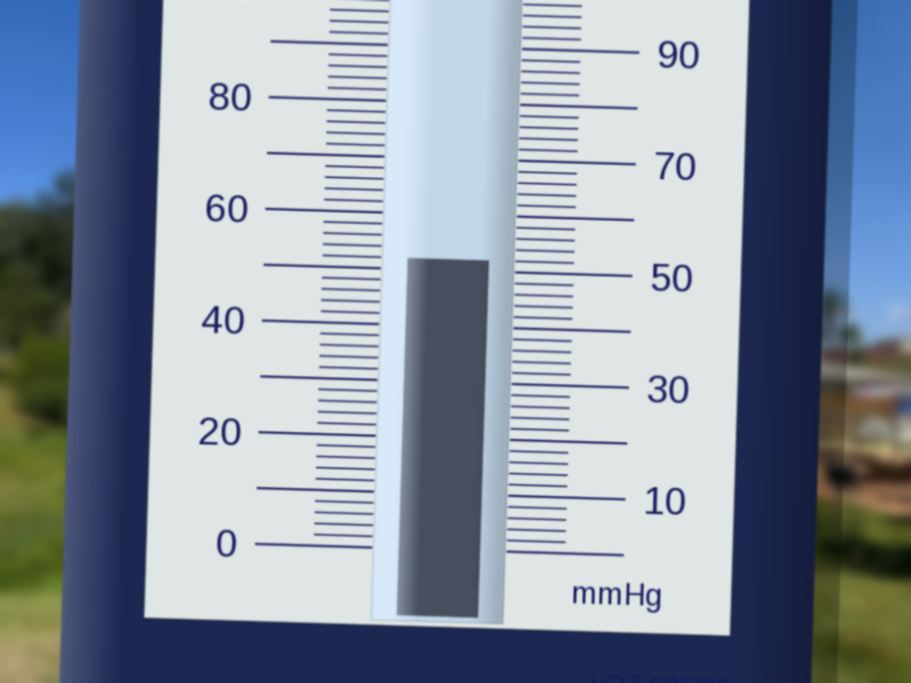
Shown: mmHg 52
